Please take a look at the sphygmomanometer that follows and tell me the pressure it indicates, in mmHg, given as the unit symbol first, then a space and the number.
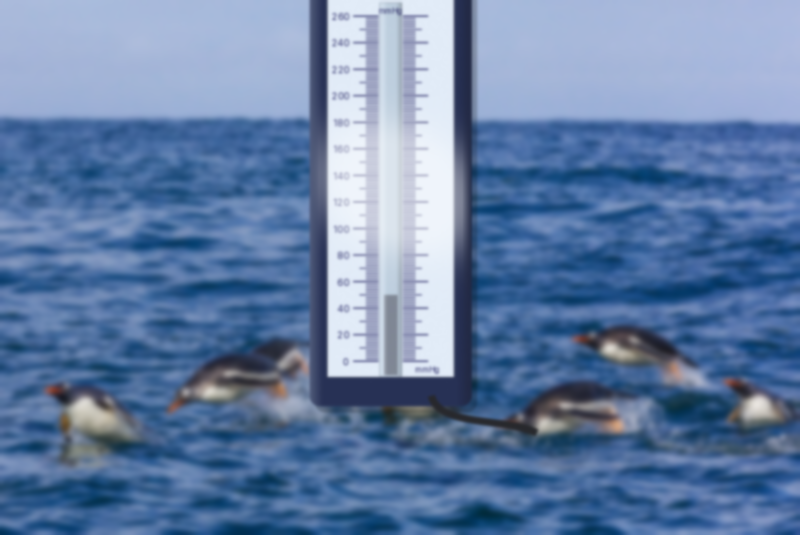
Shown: mmHg 50
